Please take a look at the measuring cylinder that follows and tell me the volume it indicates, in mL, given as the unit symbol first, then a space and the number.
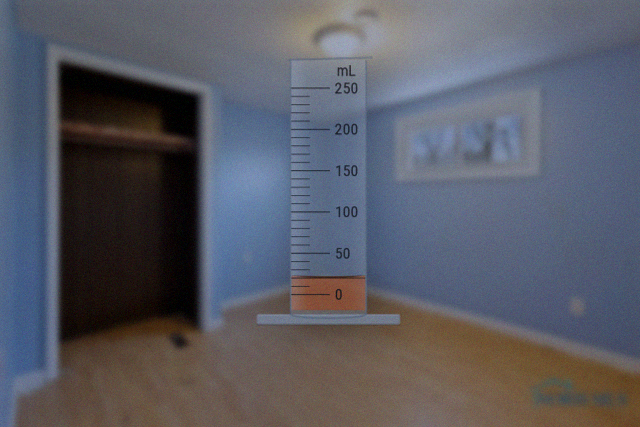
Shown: mL 20
